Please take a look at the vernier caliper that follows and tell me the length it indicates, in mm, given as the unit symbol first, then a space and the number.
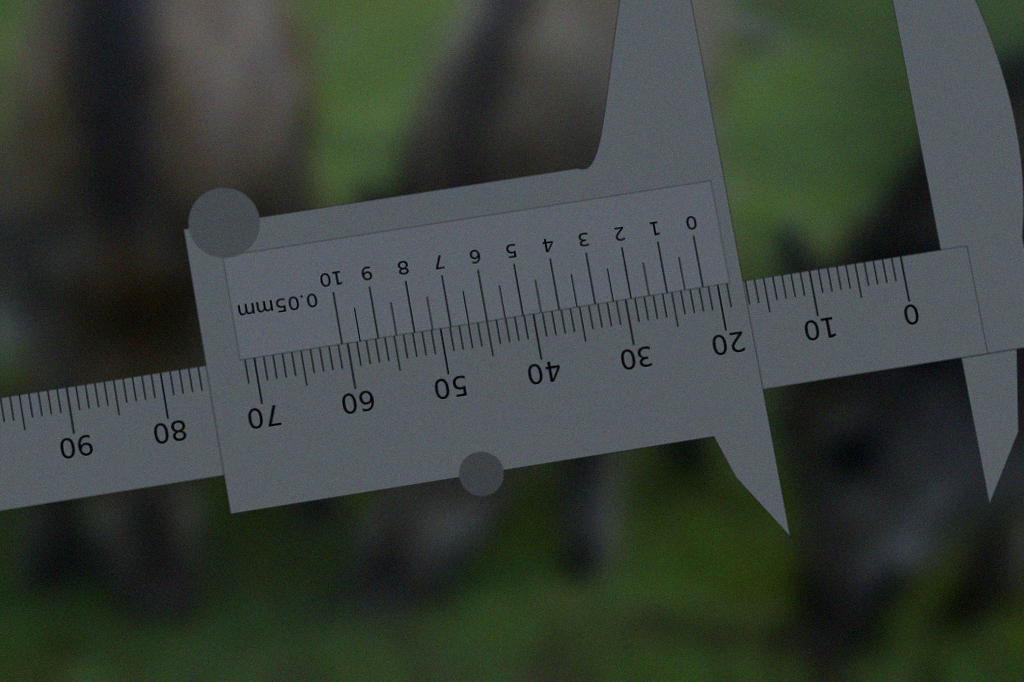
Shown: mm 21.6
